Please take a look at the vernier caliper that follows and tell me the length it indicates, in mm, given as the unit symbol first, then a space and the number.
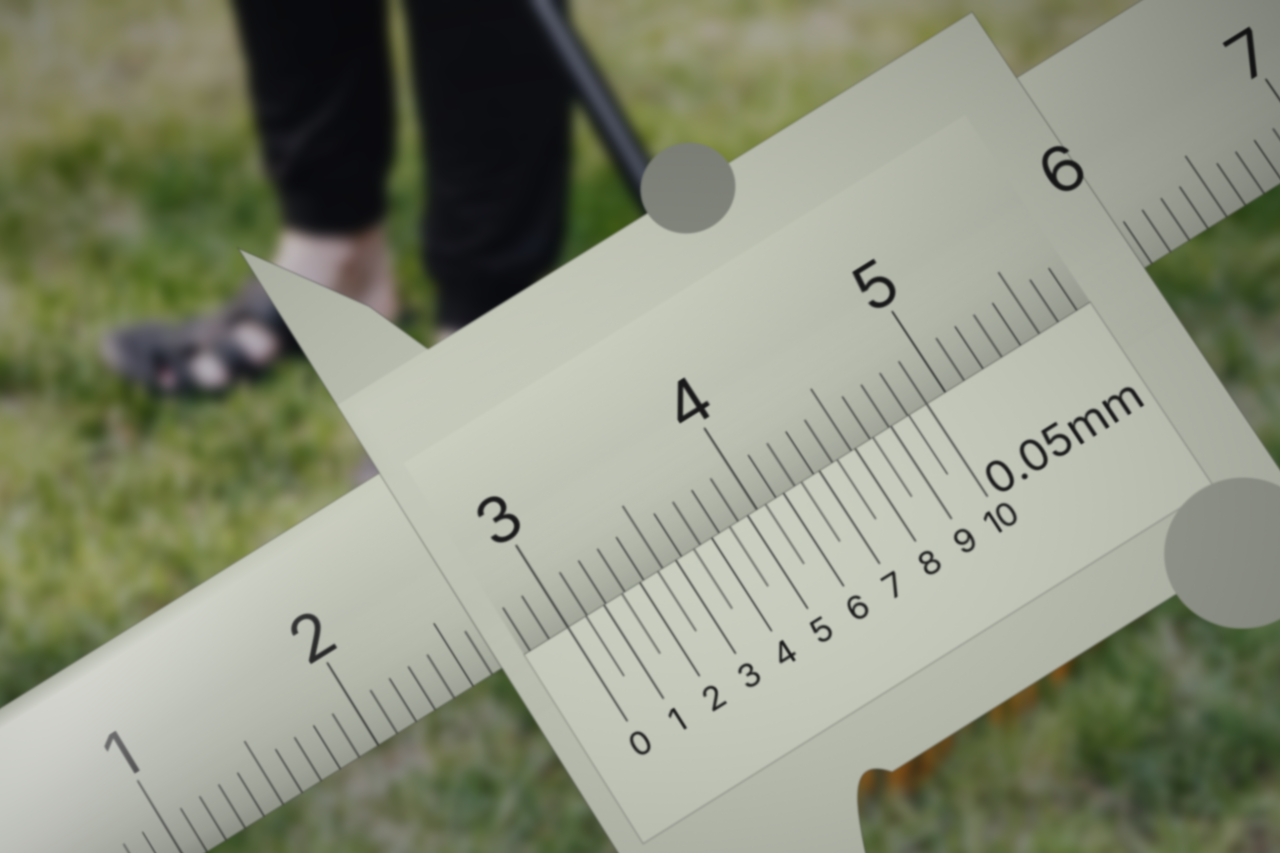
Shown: mm 30.0
